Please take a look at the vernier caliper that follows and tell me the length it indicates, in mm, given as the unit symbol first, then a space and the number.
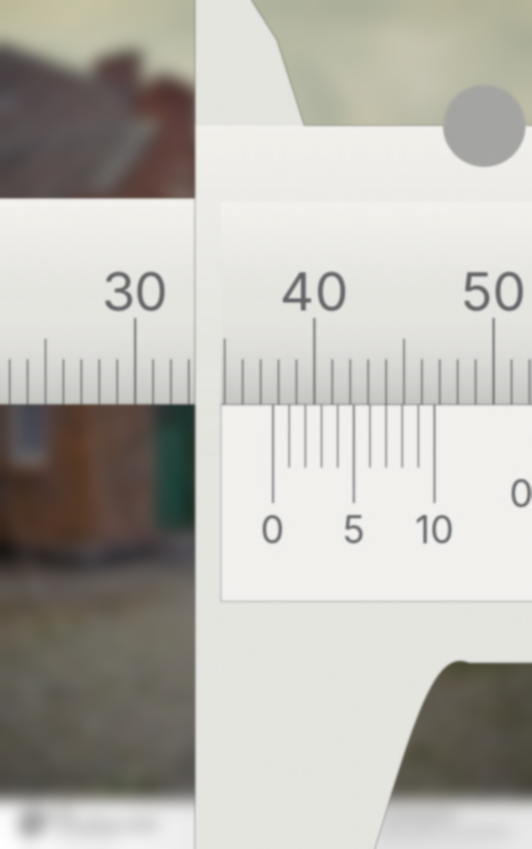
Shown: mm 37.7
